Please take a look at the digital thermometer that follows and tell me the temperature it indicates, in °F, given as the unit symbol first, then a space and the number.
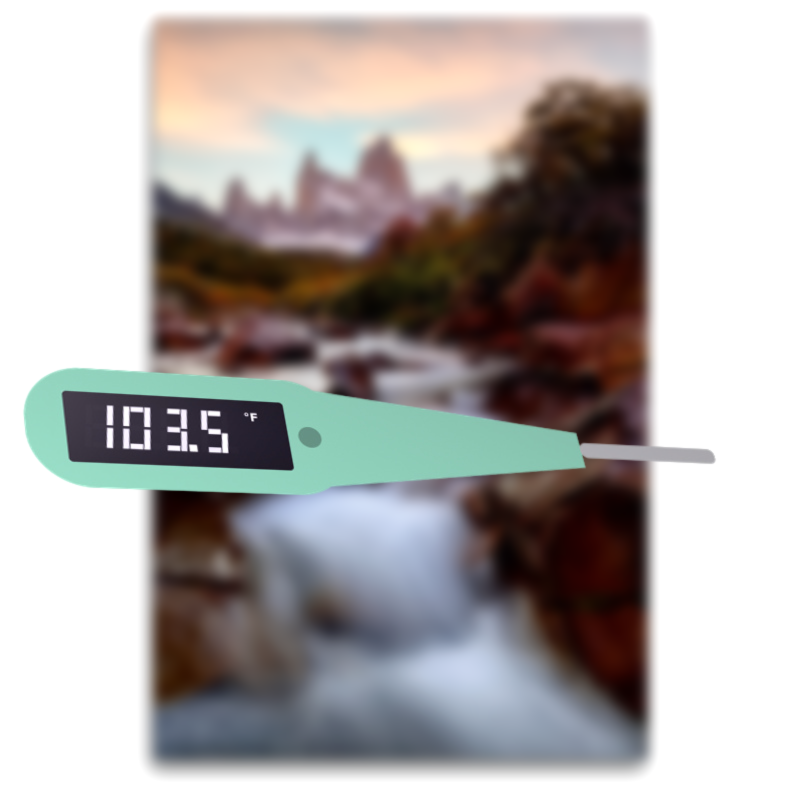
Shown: °F 103.5
